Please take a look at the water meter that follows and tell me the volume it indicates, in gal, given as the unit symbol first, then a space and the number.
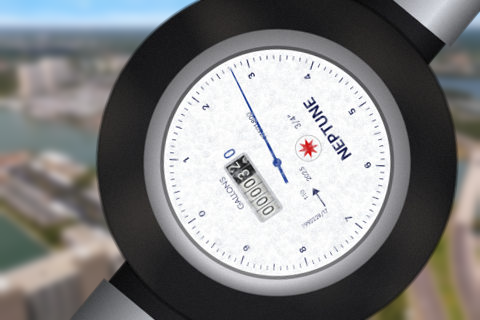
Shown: gal 322.7
